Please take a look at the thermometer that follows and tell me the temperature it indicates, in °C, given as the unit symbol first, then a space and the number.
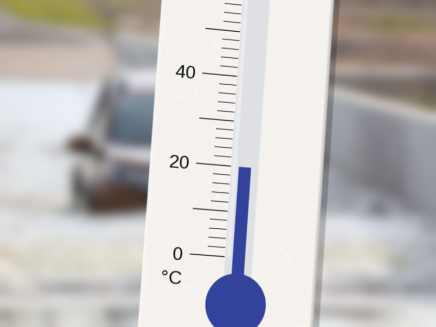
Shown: °C 20
